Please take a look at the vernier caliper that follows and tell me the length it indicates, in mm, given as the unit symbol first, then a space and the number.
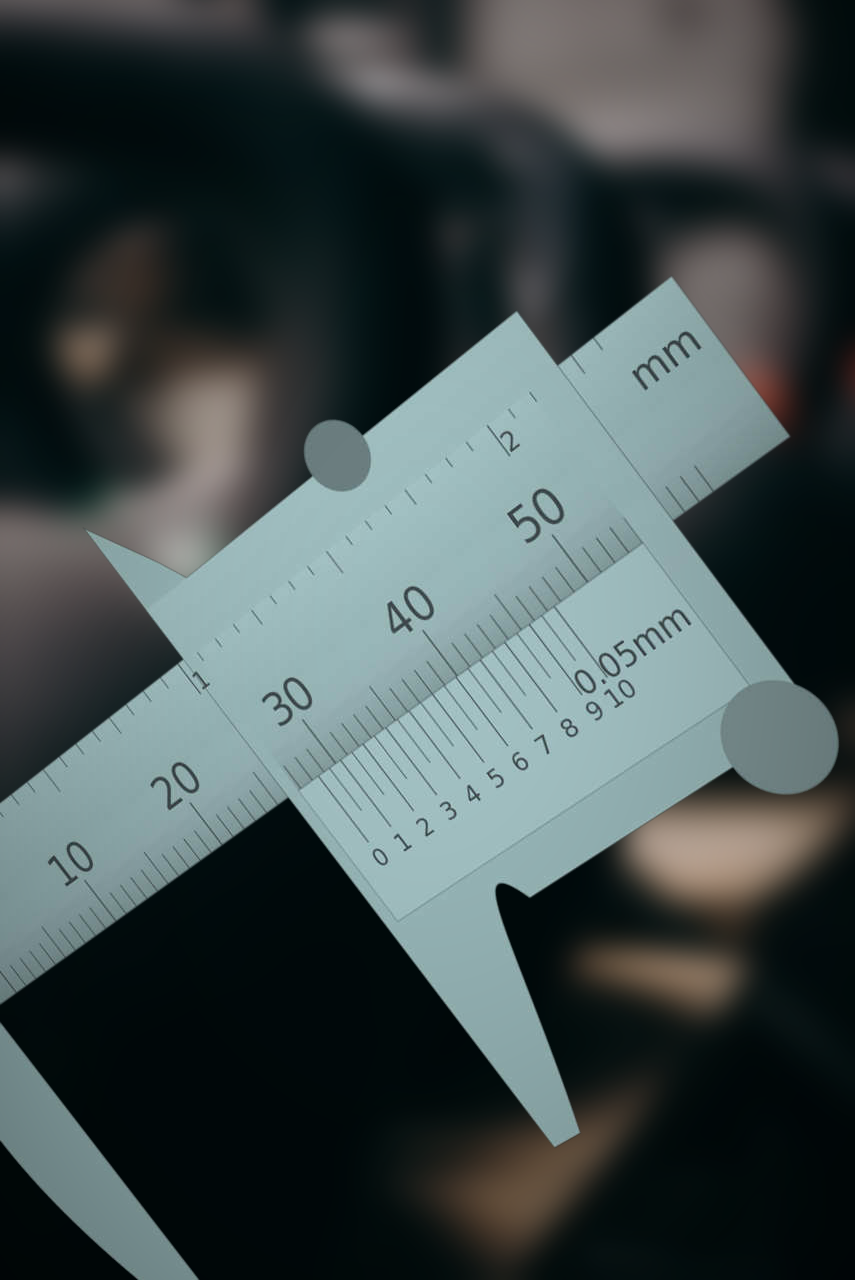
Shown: mm 28.5
